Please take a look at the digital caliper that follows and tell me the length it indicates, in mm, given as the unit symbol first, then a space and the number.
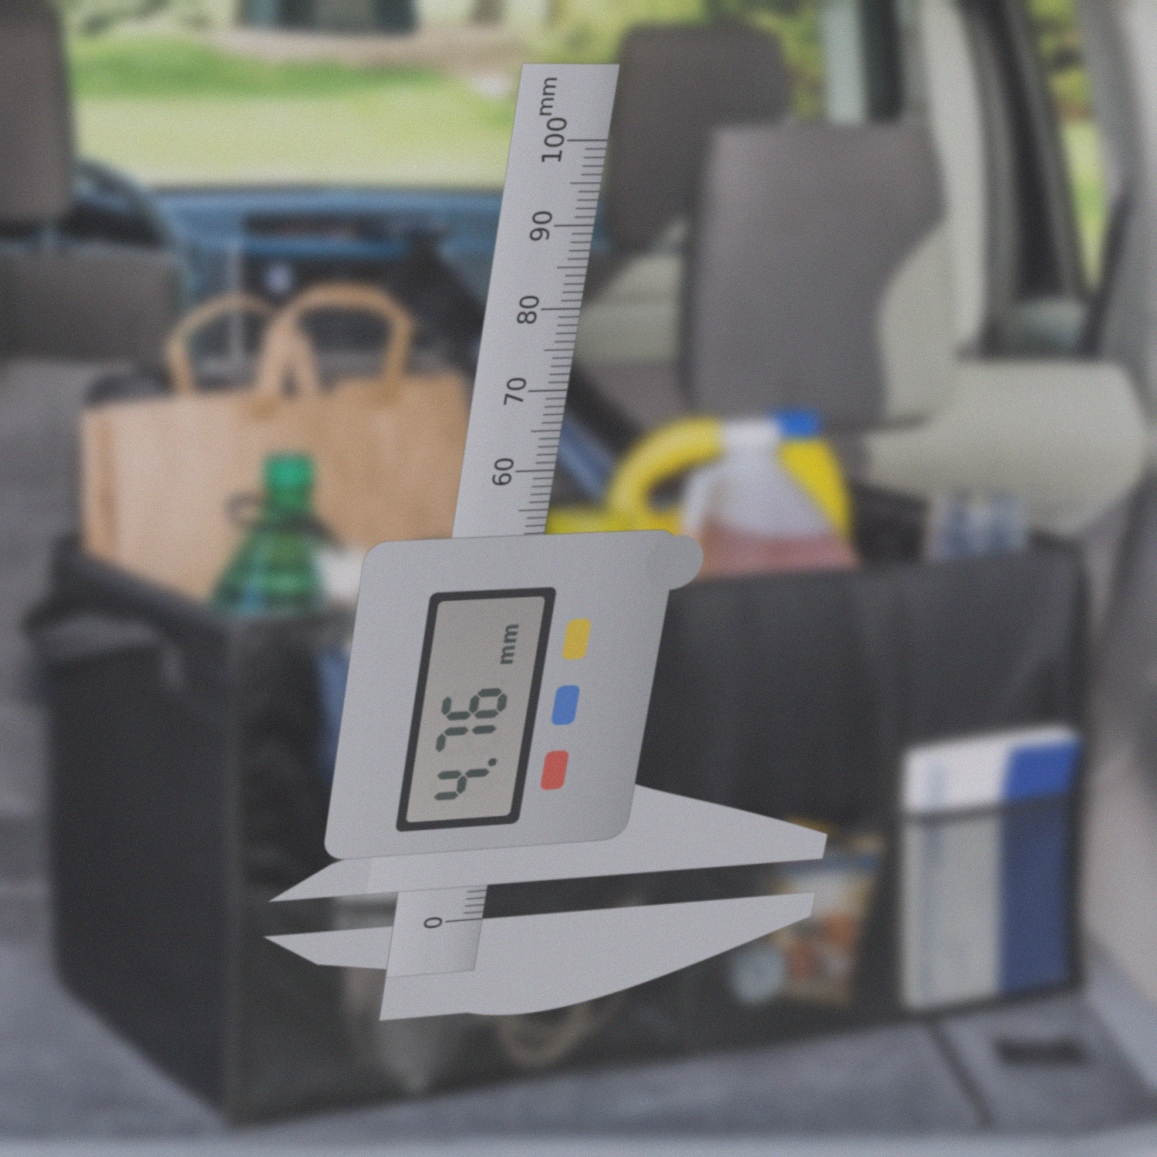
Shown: mm 4.76
